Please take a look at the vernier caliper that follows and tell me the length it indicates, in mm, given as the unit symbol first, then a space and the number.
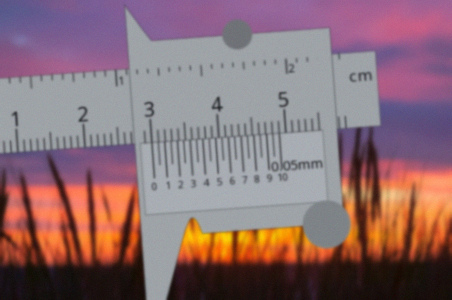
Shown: mm 30.0
